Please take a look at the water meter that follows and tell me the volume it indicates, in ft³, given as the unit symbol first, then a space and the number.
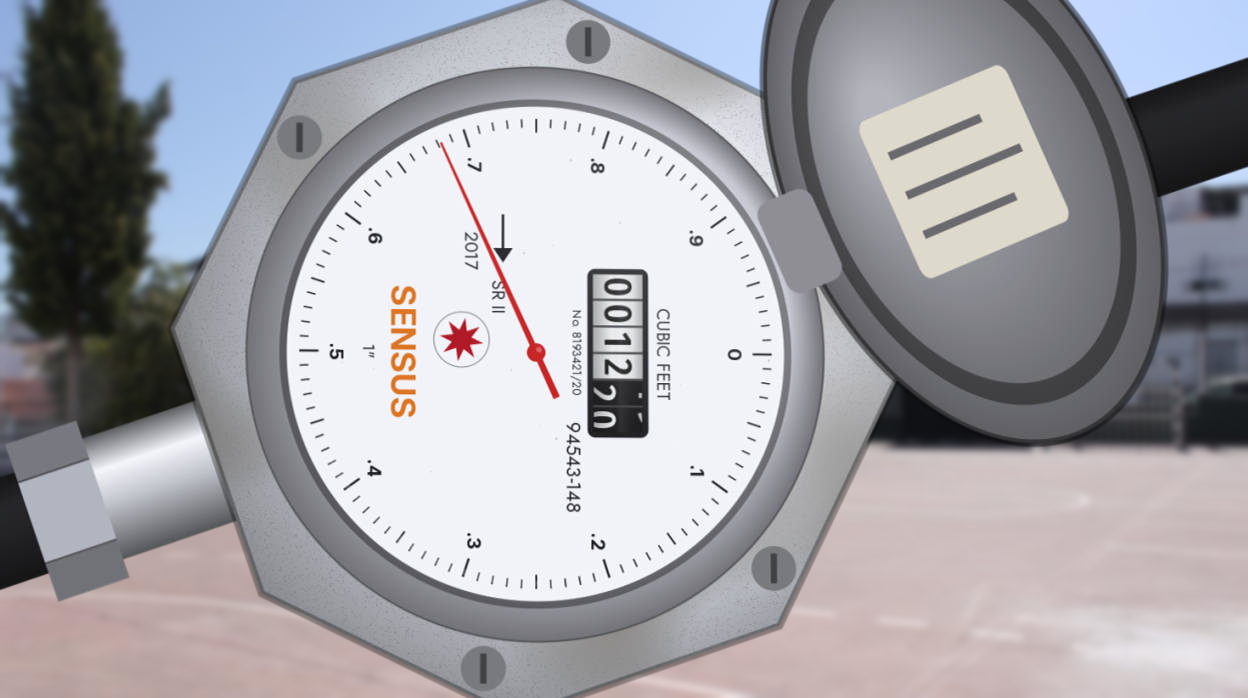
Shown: ft³ 1219.68
